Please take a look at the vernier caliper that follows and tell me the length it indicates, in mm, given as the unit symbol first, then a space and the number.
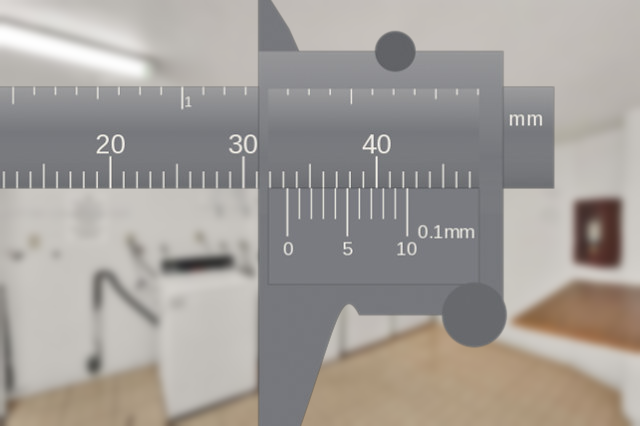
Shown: mm 33.3
